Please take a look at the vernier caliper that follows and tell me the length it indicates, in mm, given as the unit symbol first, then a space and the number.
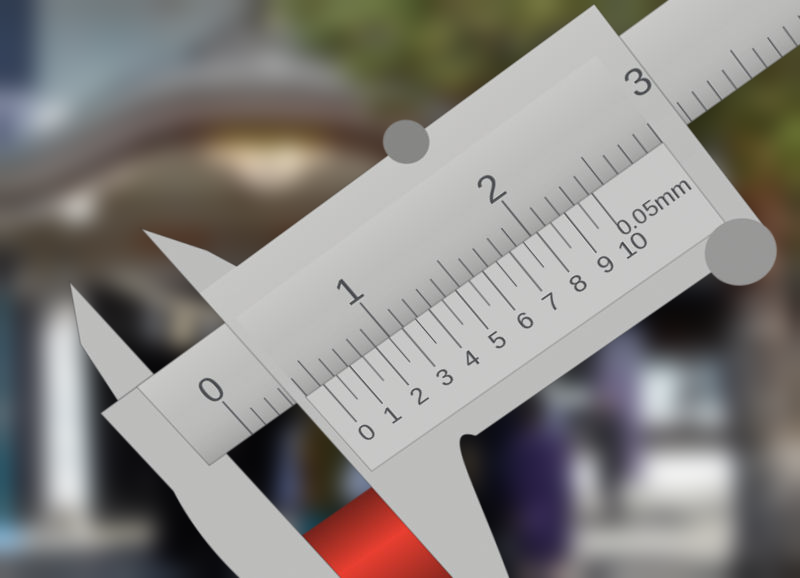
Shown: mm 5.2
